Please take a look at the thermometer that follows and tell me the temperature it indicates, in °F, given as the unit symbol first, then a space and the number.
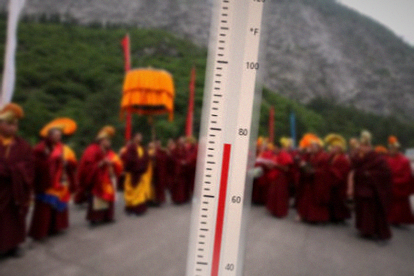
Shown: °F 76
